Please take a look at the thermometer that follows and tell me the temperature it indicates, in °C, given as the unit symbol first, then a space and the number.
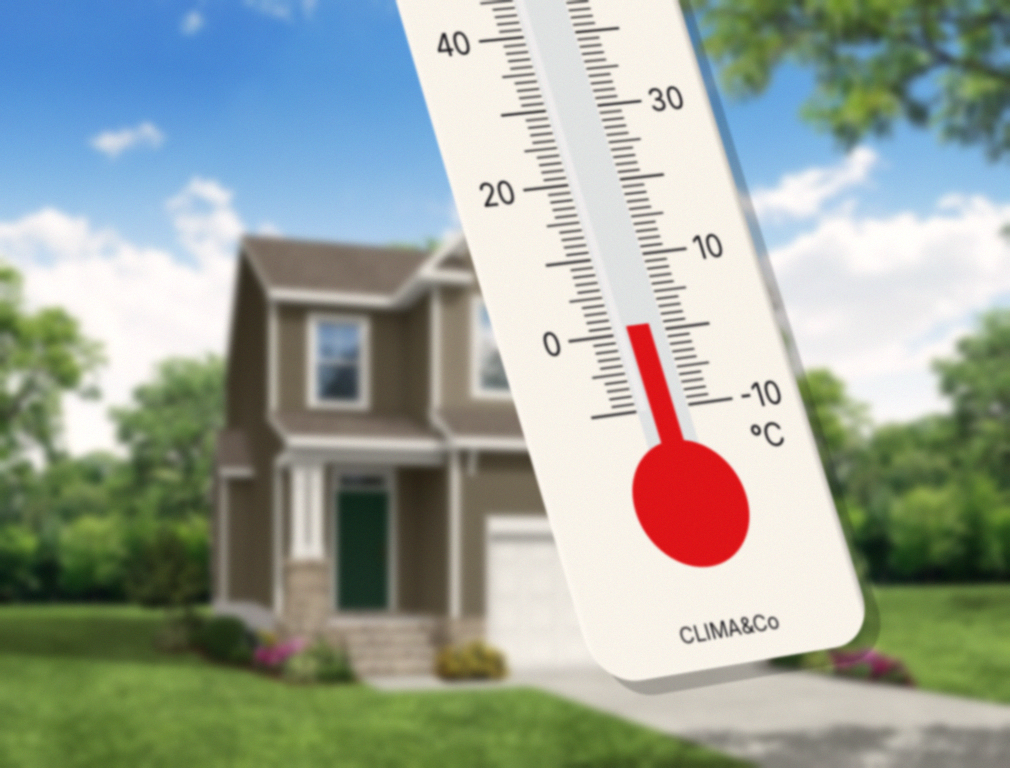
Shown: °C 1
